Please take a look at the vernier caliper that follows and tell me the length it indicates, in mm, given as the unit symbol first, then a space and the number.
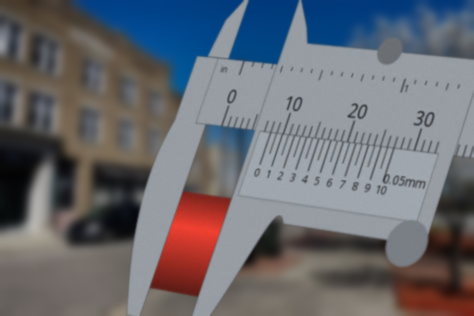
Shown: mm 8.0
